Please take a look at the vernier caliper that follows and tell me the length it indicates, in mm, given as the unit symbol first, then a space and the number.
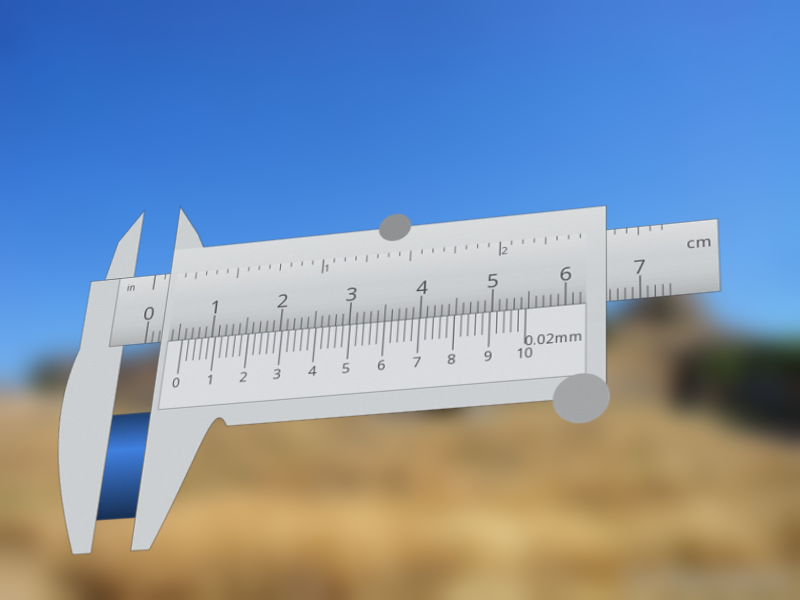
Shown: mm 5.6
